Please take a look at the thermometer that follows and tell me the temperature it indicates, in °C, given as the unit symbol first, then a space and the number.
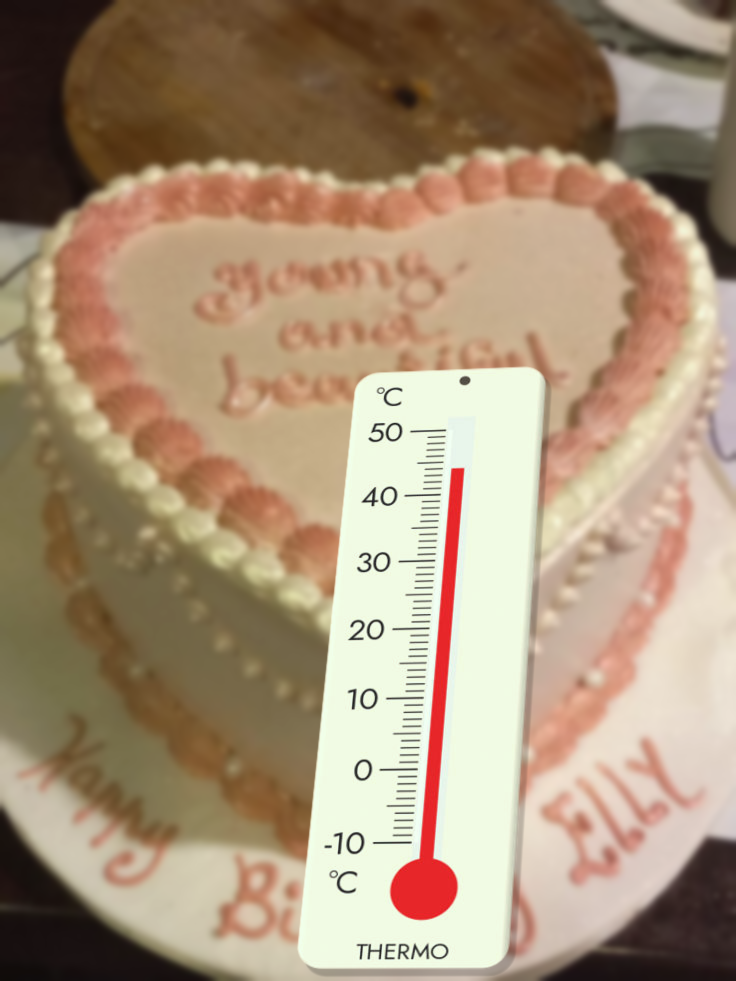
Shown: °C 44
